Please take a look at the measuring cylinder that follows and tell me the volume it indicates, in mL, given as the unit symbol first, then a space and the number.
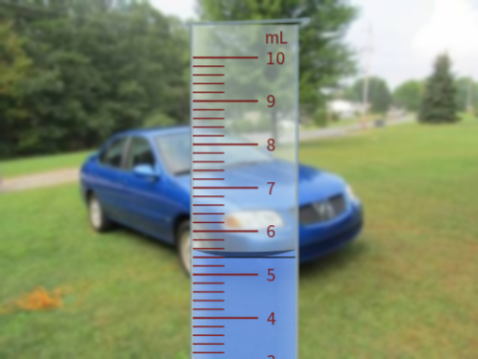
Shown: mL 5.4
